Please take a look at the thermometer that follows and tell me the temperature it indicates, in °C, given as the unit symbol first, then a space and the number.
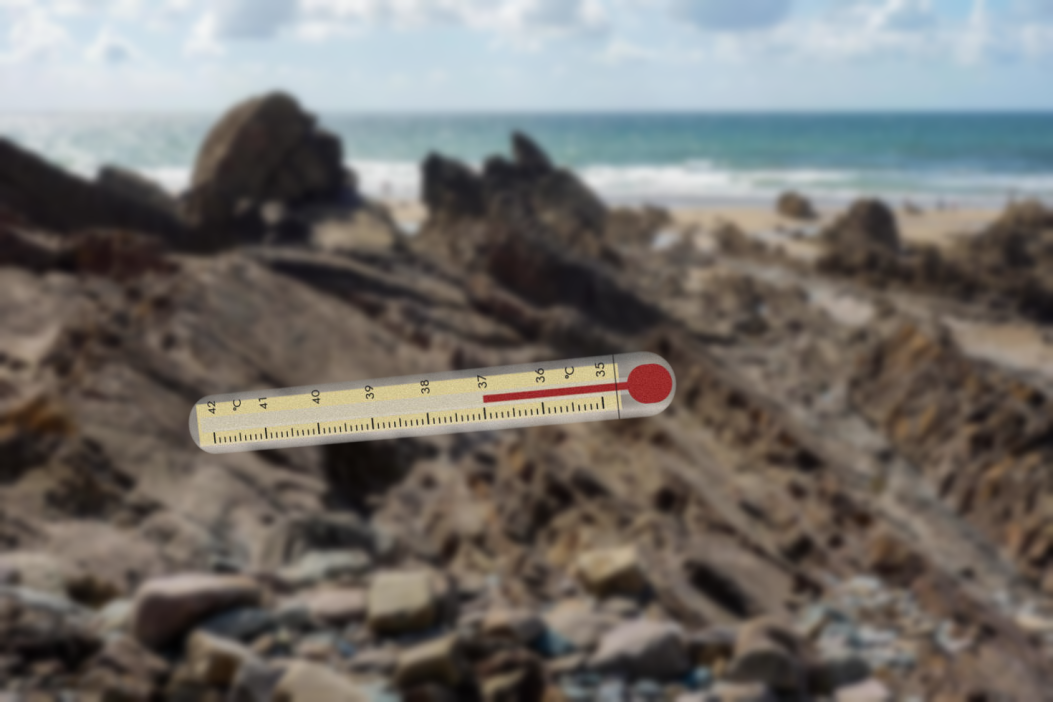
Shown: °C 37
